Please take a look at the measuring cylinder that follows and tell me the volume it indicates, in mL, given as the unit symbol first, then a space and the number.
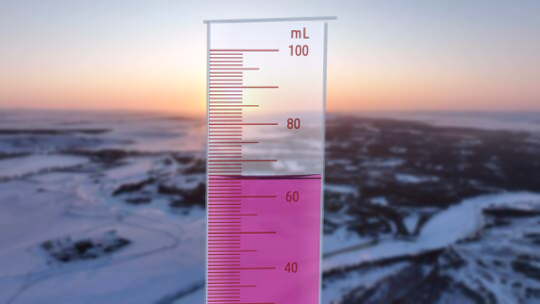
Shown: mL 65
